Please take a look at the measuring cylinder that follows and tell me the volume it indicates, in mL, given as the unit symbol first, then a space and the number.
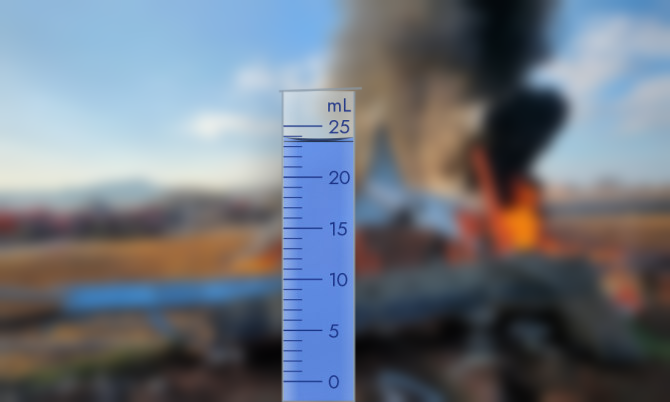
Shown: mL 23.5
